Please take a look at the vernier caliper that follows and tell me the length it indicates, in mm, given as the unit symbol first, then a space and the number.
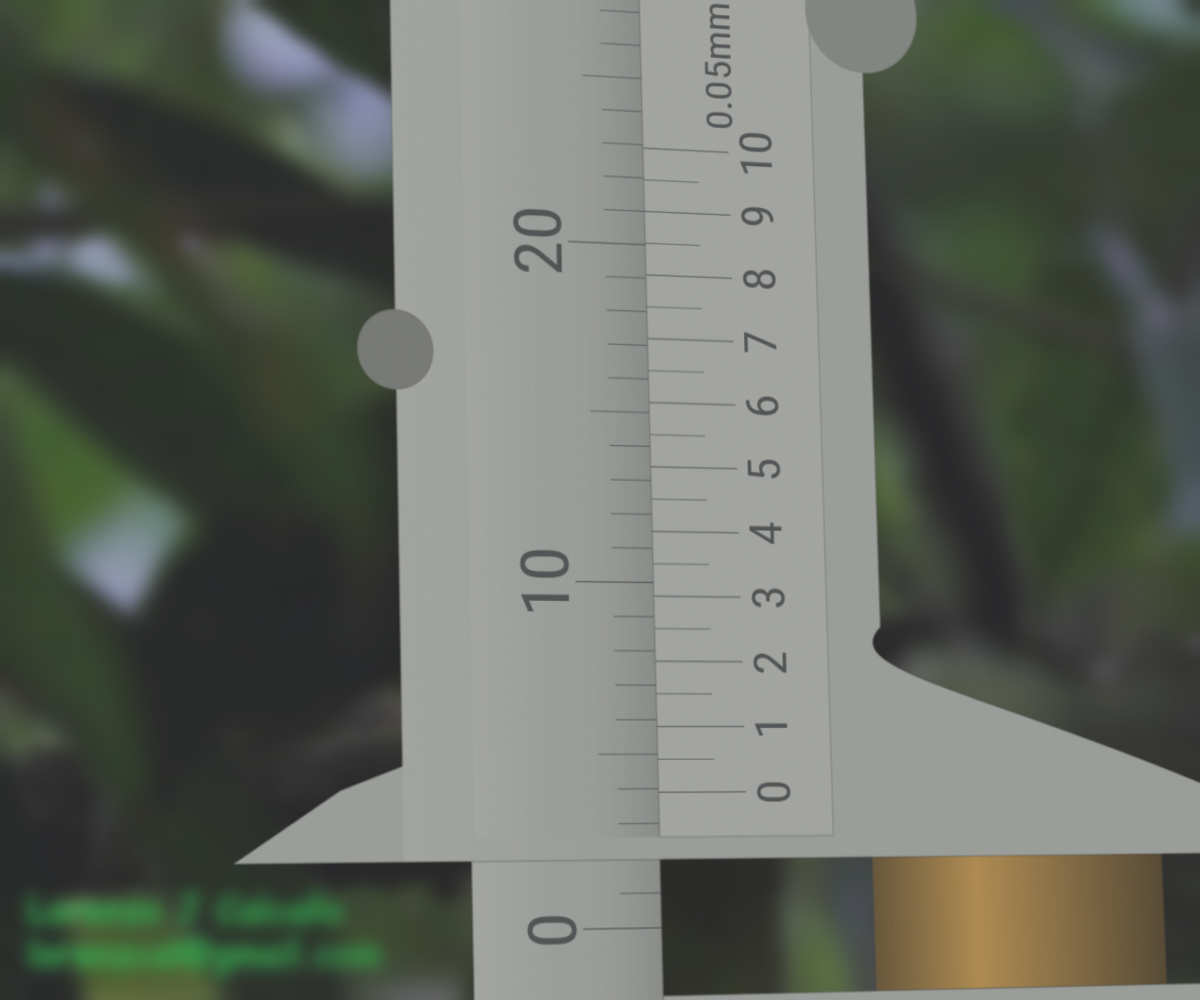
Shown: mm 3.90
